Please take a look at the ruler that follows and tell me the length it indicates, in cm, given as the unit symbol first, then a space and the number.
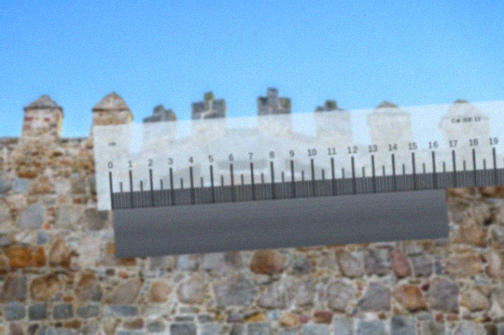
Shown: cm 16.5
